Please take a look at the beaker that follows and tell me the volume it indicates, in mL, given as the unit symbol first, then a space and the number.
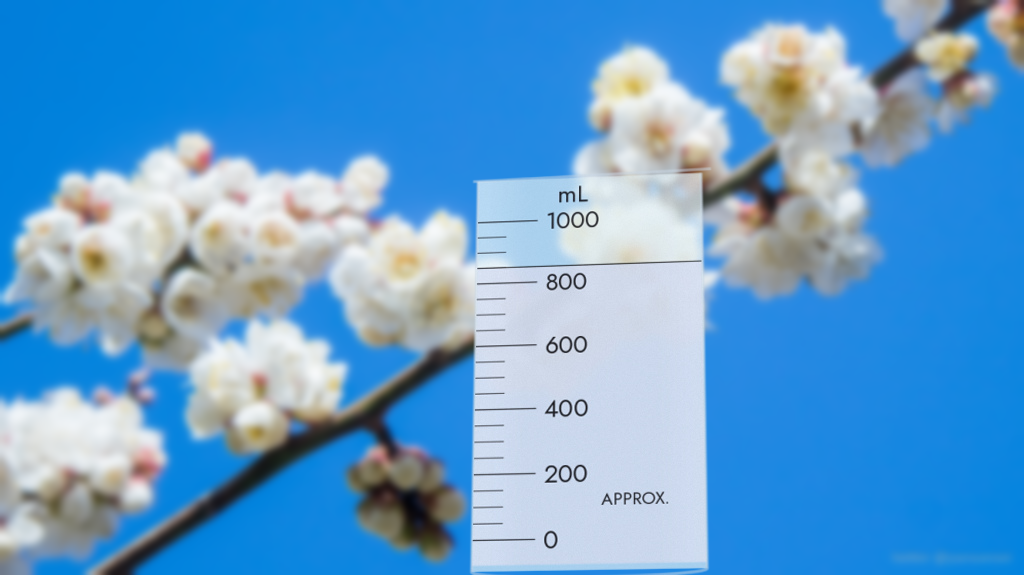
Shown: mL 850
